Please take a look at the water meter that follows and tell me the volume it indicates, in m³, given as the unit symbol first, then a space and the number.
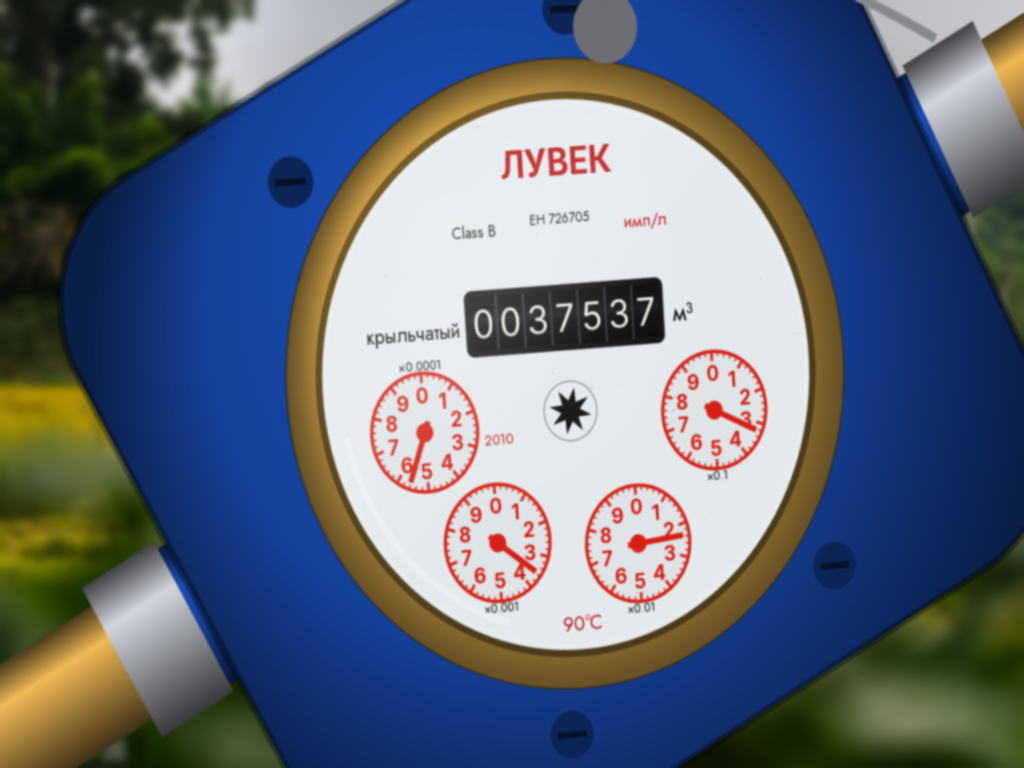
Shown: m³ 37537.3235
